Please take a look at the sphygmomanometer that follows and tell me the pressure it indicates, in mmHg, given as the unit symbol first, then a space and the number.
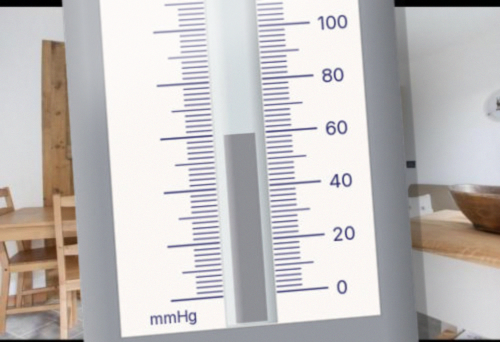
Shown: mmHg 60
